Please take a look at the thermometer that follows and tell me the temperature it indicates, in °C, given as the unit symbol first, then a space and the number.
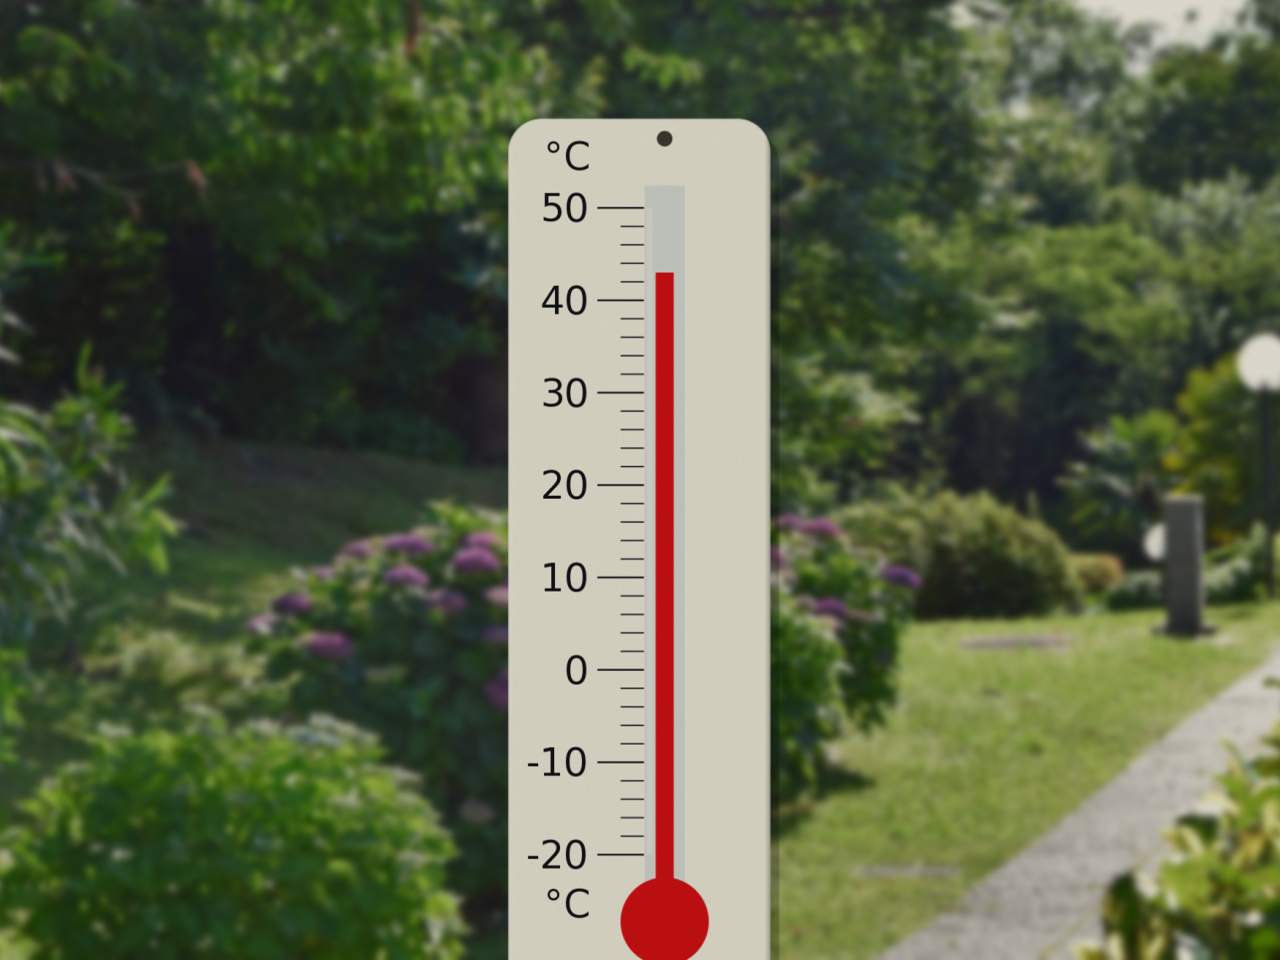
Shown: °C 43
